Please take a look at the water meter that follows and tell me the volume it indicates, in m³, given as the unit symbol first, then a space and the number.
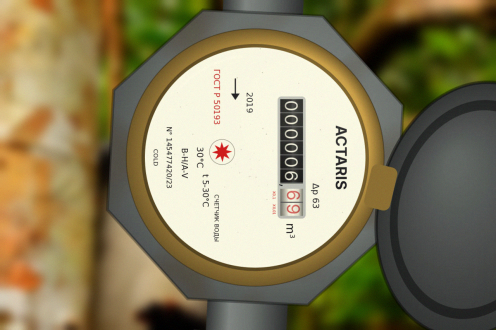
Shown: m³ 6.69
